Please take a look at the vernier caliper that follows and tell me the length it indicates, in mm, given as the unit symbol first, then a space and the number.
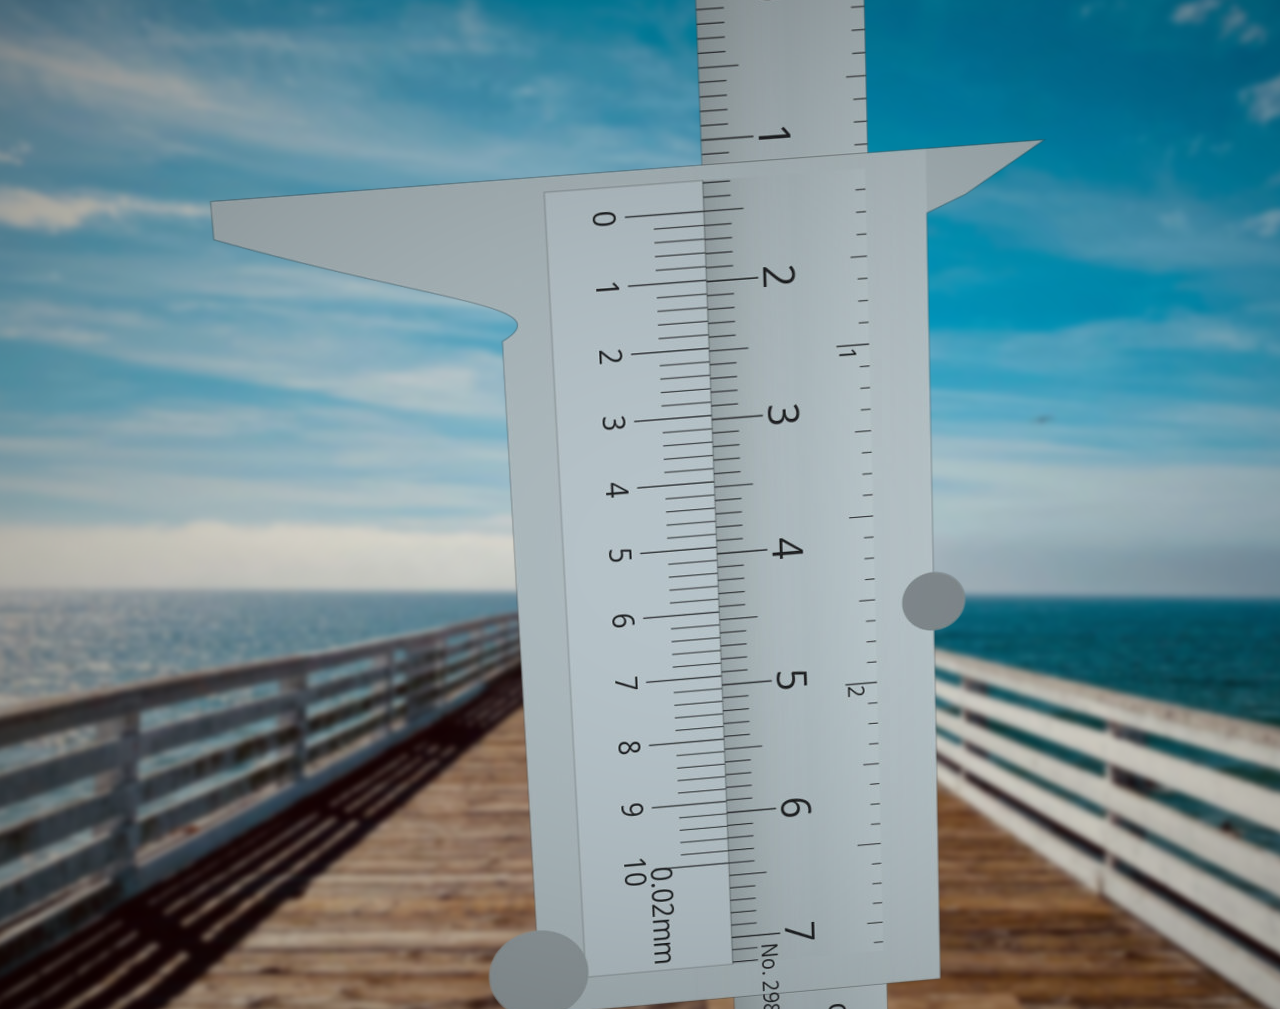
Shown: mm 15.0
